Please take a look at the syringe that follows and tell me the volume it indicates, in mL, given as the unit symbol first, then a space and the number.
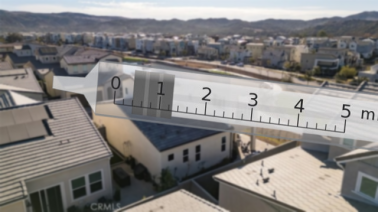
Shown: mL 0.4
